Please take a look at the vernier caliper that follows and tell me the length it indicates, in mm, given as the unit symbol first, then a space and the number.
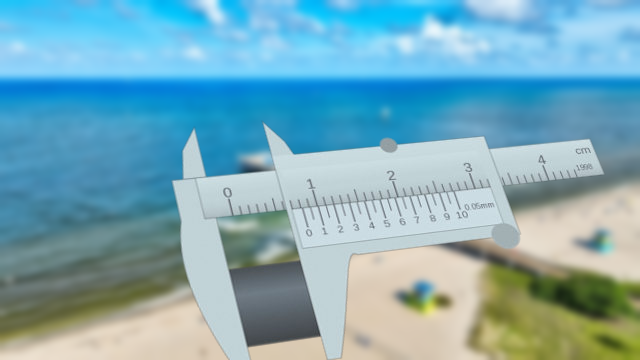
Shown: mm 8.2
